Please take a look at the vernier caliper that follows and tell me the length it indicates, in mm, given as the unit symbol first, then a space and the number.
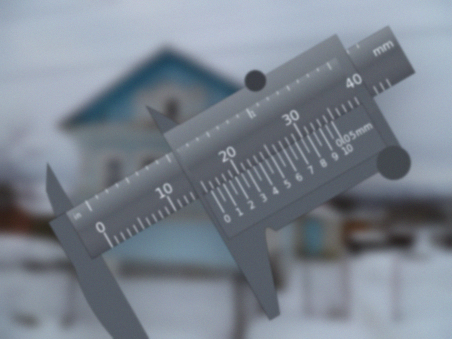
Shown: mm 15.6
